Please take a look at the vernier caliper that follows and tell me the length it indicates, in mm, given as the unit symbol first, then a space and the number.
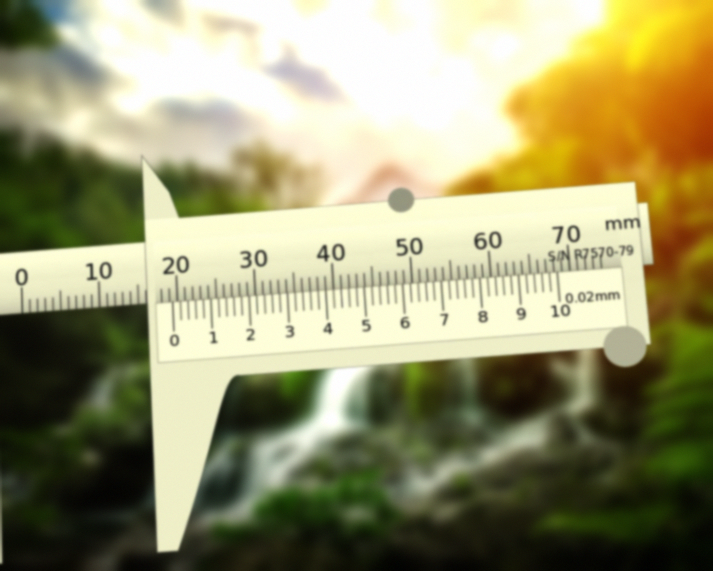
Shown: mm 19.4
